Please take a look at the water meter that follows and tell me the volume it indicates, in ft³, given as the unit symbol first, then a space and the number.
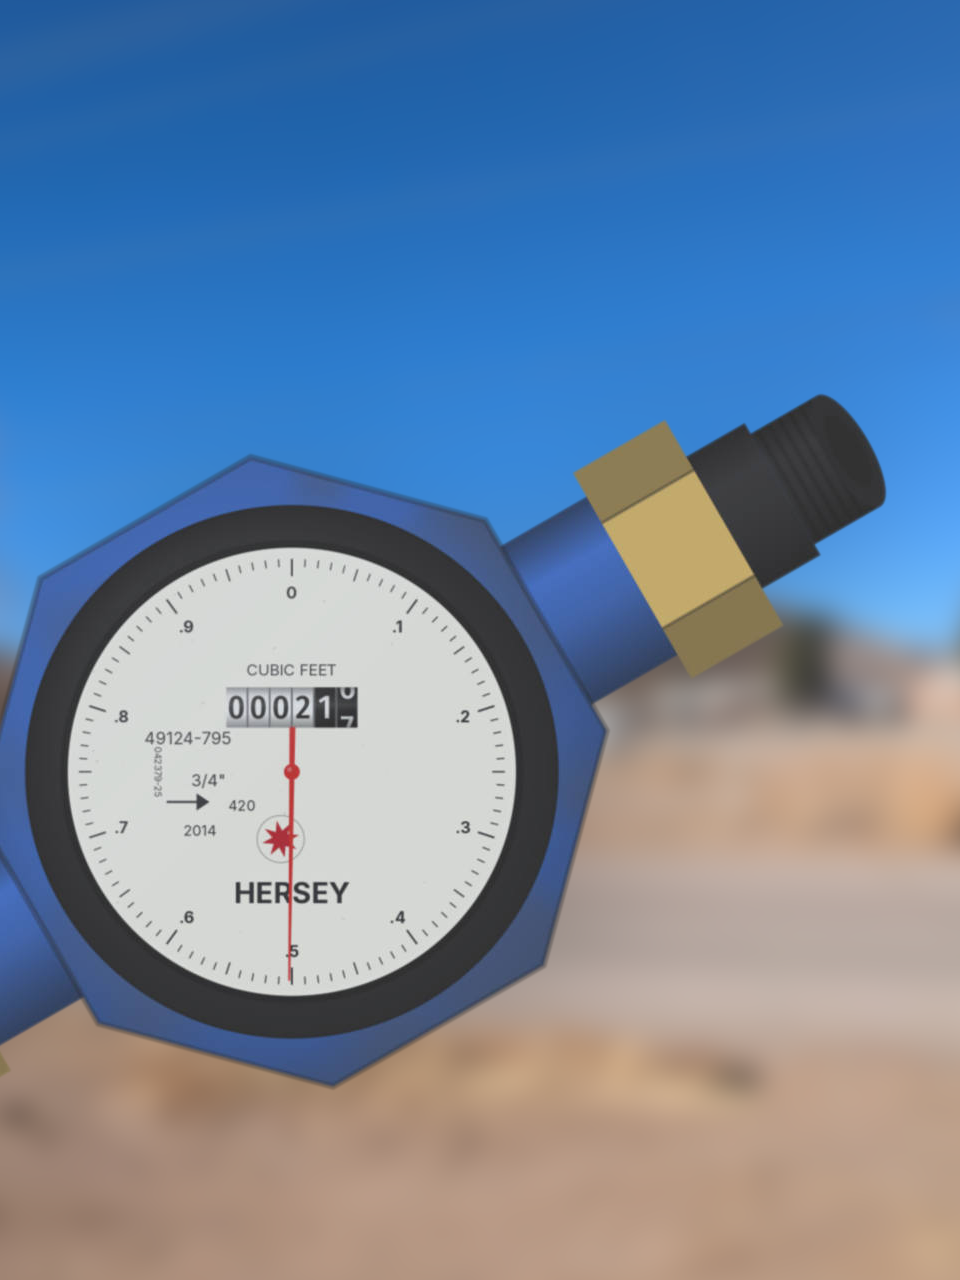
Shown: ft³ 216.50
